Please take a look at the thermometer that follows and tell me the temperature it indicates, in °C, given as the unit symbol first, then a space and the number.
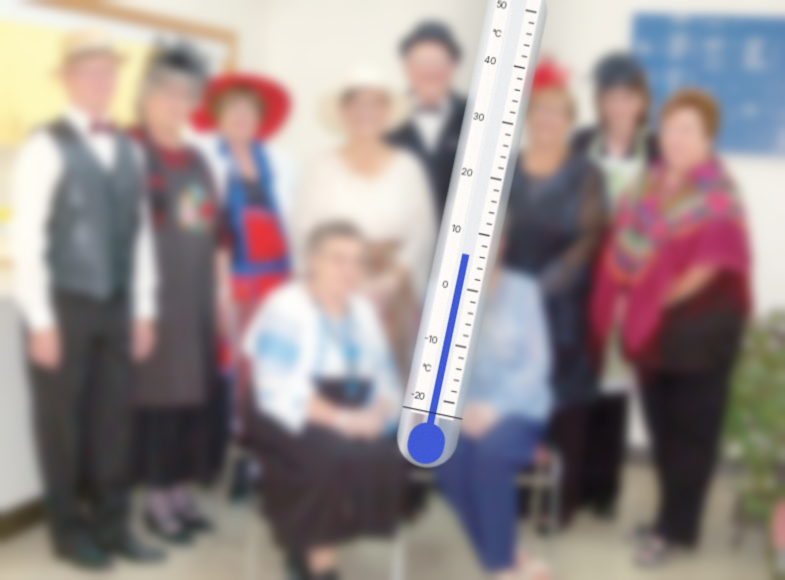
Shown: °C 6
